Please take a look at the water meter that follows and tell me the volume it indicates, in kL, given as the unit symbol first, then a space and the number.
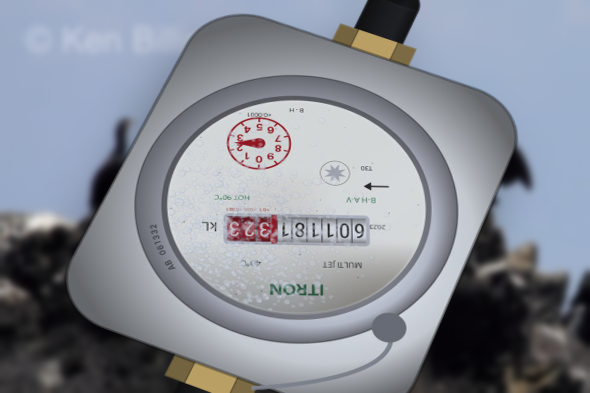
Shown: kL 601181.3232
